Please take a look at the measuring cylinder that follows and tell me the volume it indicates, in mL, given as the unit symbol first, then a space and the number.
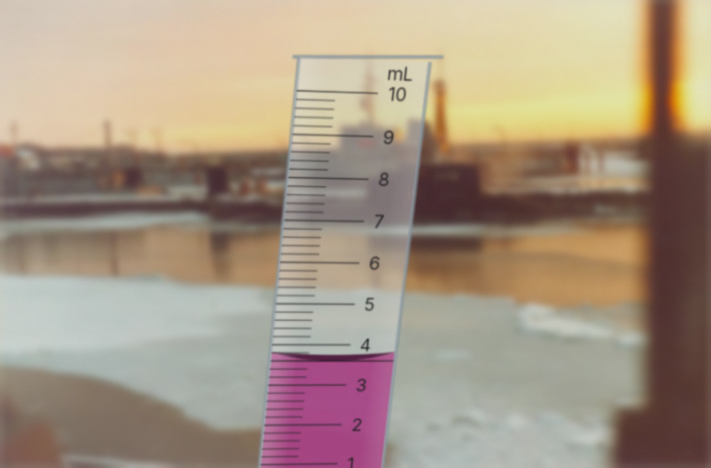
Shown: mL 3.6
